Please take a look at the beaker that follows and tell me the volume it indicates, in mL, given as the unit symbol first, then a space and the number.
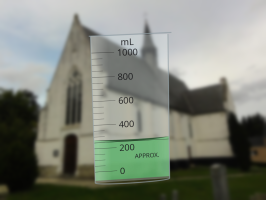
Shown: mL 250
